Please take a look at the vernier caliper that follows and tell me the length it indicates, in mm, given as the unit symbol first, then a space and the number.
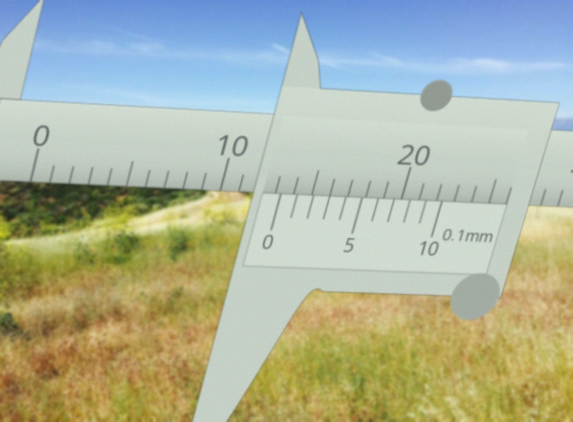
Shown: mm 13.3
